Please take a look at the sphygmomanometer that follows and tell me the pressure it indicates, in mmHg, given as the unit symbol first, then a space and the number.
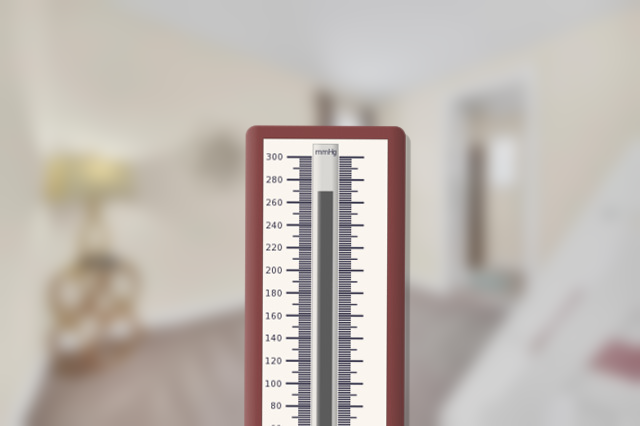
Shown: mmHg 270
